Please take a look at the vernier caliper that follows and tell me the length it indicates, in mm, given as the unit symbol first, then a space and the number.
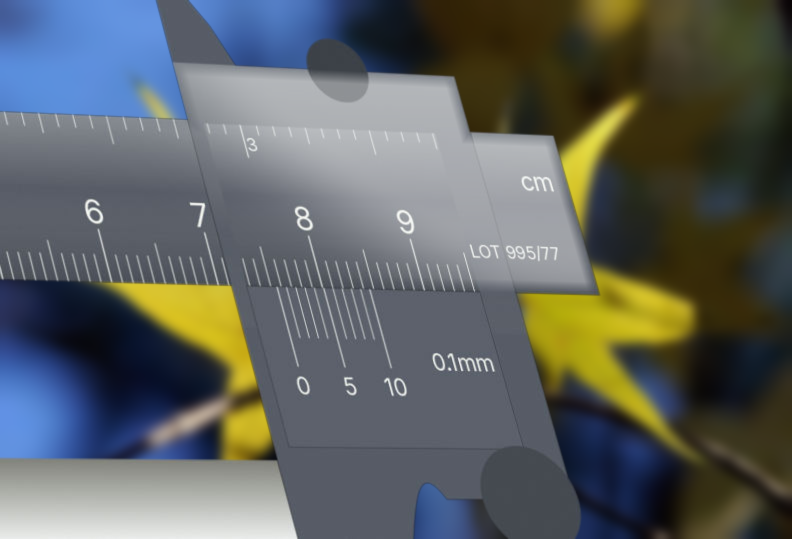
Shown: mm 75.6
